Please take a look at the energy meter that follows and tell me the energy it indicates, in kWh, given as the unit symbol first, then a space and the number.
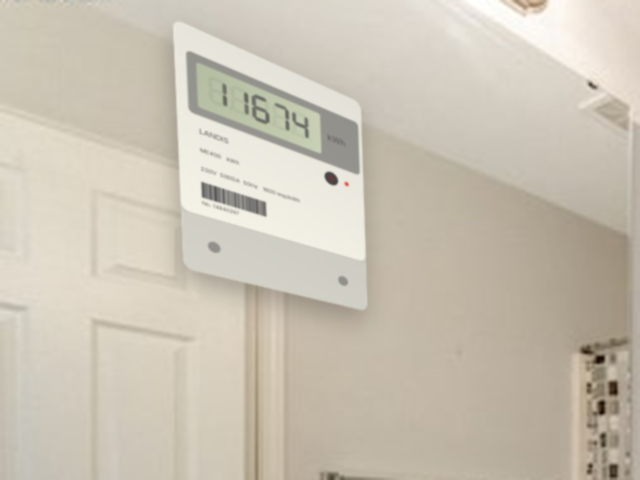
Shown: kWh 11674
